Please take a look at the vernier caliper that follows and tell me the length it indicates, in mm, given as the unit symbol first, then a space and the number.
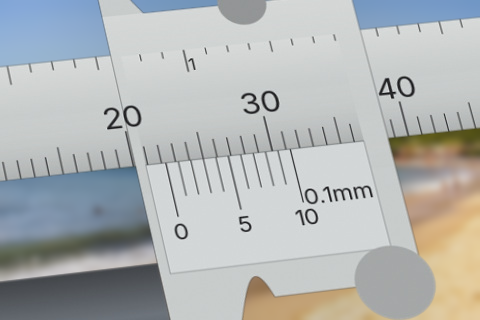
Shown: mm 22.3
